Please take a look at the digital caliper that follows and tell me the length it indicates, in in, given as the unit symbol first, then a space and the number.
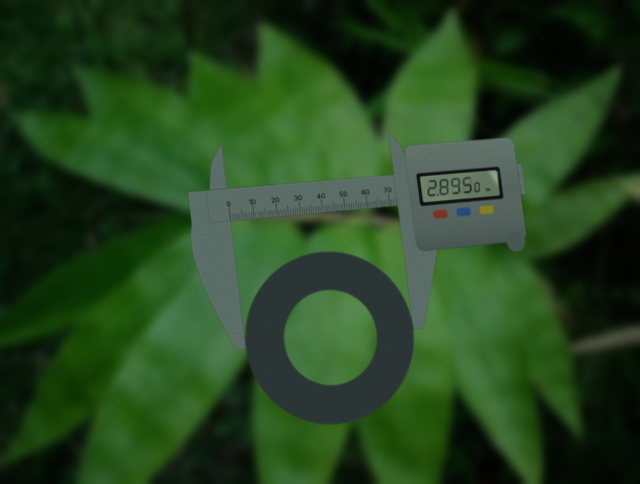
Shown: in 2.8950
